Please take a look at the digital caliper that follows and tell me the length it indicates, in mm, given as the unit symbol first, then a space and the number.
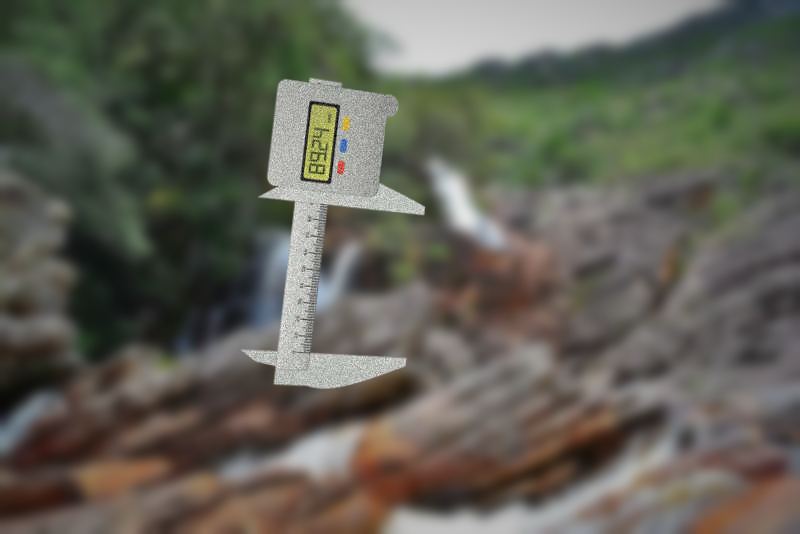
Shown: mm 89.24
